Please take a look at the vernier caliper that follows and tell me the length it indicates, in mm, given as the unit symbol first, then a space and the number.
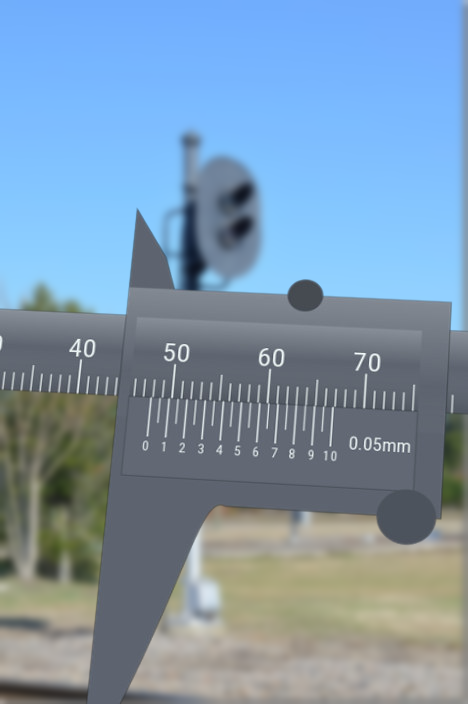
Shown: mm 47.8
